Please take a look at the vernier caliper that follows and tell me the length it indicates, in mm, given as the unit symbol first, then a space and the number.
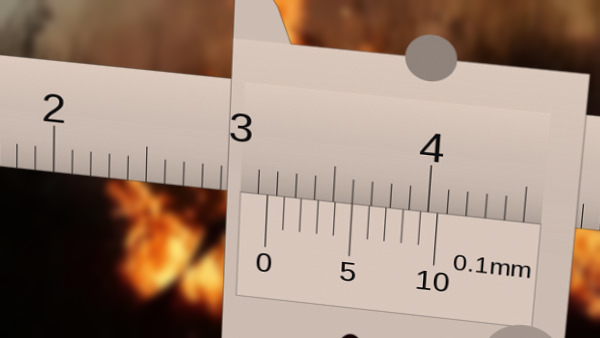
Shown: mm 31.5
